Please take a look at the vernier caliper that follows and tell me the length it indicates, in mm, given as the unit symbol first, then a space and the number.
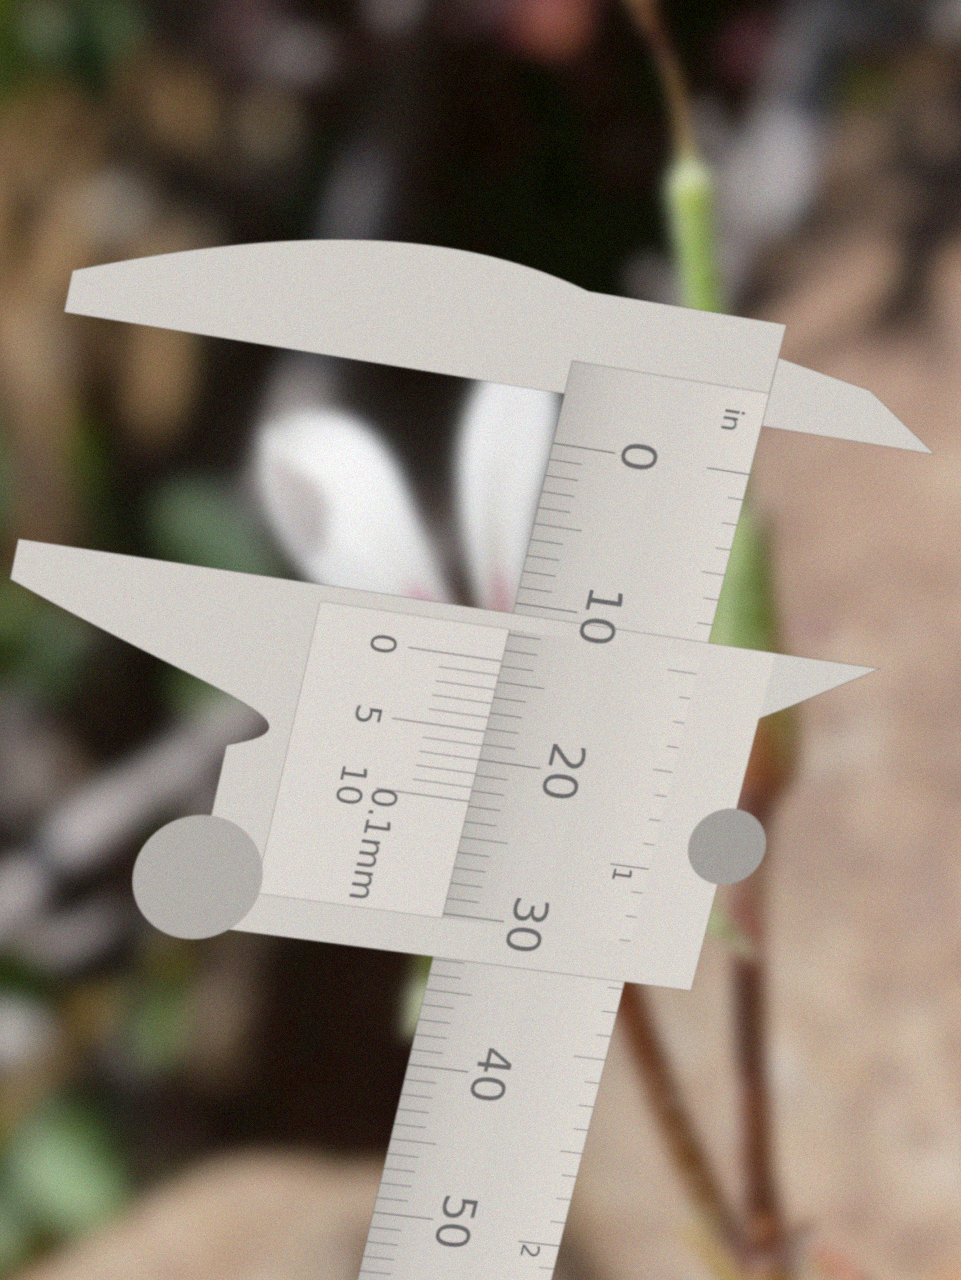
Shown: mm 13.7
